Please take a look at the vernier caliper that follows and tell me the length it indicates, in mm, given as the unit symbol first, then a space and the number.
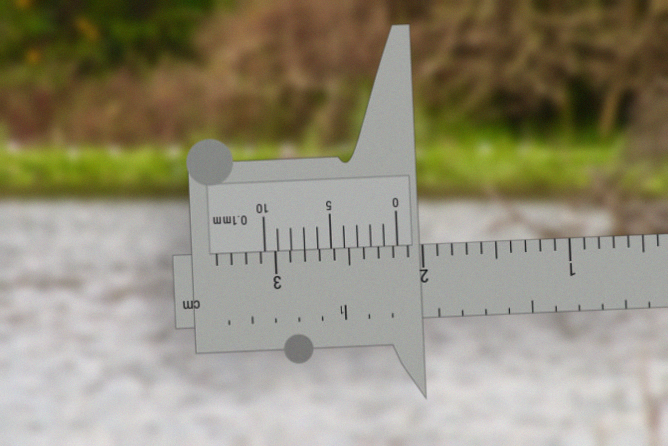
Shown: mm 21.7
